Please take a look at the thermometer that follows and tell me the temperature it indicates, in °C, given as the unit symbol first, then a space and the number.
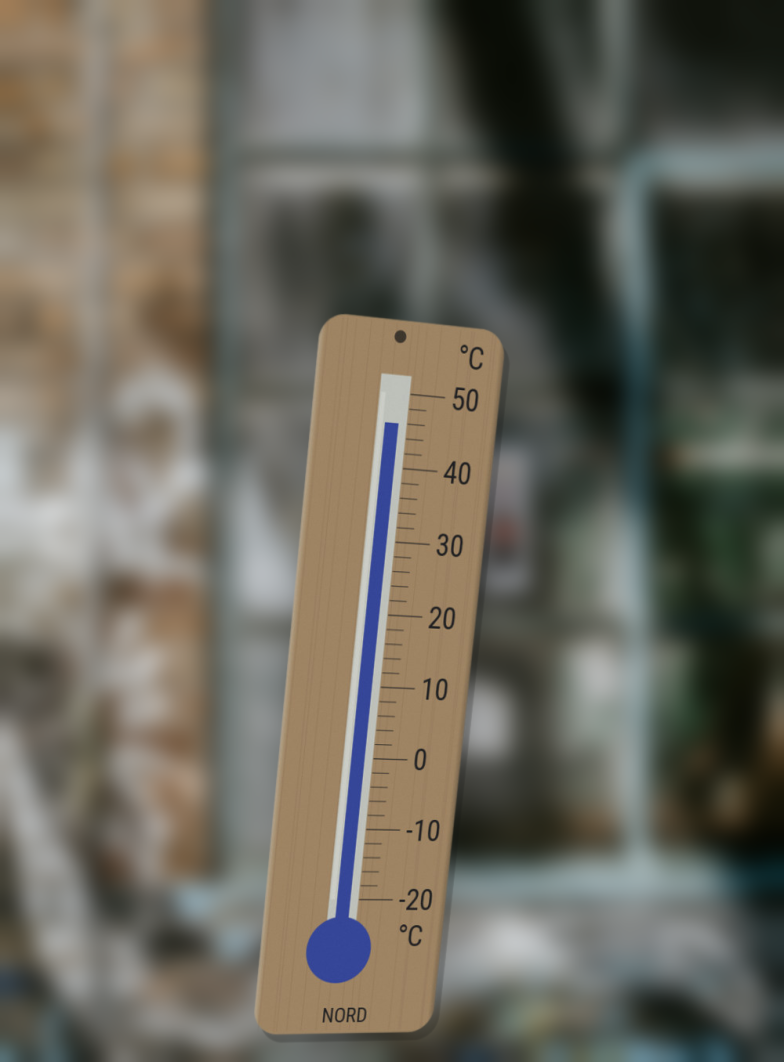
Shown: °C 46
